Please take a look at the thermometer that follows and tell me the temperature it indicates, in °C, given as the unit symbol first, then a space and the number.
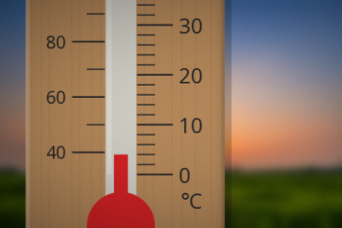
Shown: °C 4
